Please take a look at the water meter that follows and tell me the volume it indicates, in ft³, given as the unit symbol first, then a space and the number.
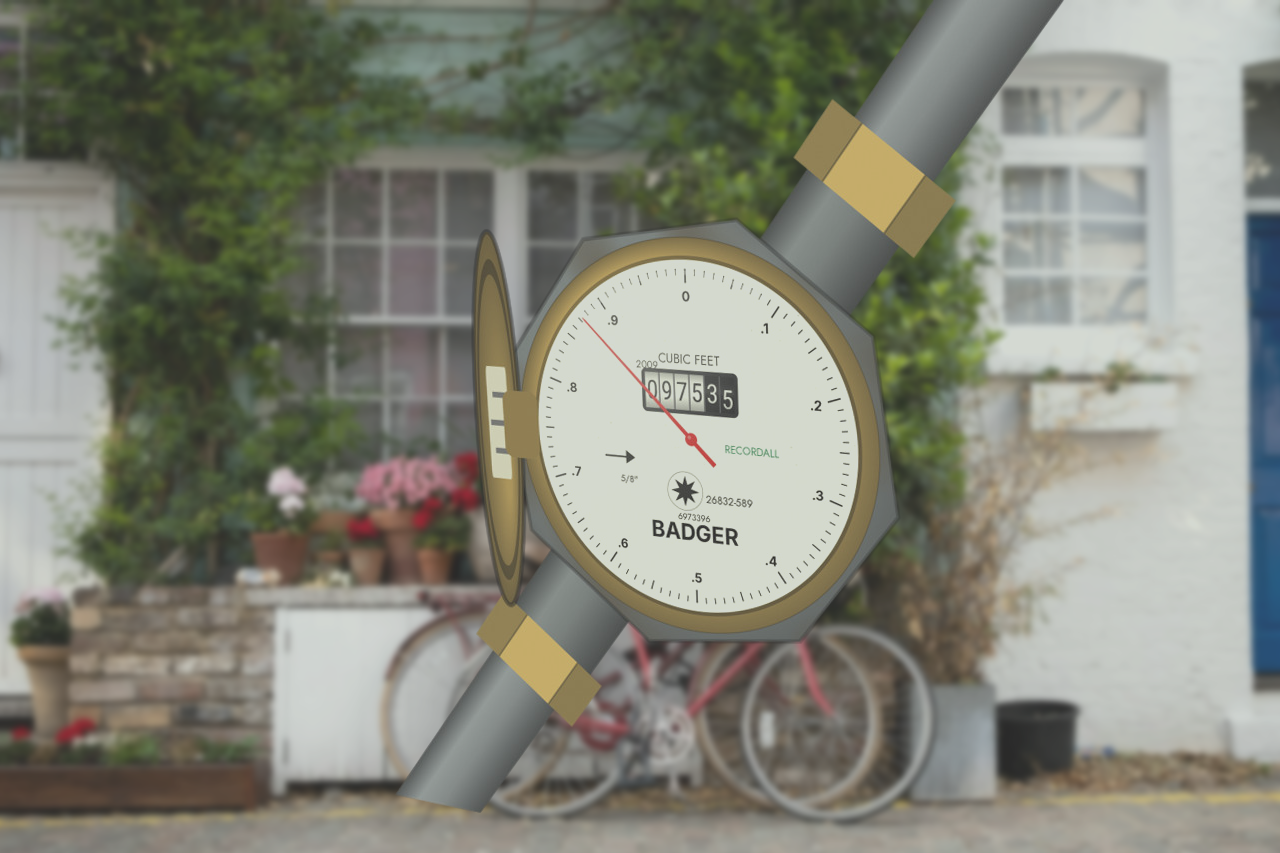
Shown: ft³ 97534.87
